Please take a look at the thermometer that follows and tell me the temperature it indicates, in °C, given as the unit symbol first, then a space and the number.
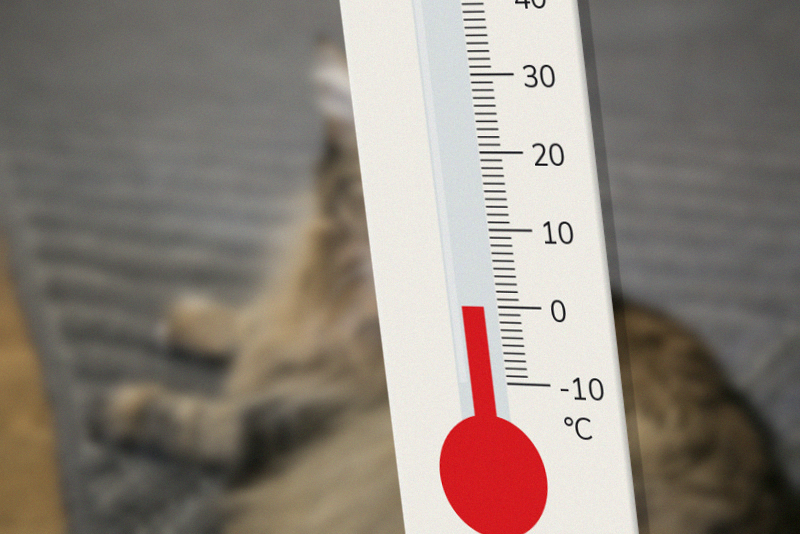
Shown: °C 0
